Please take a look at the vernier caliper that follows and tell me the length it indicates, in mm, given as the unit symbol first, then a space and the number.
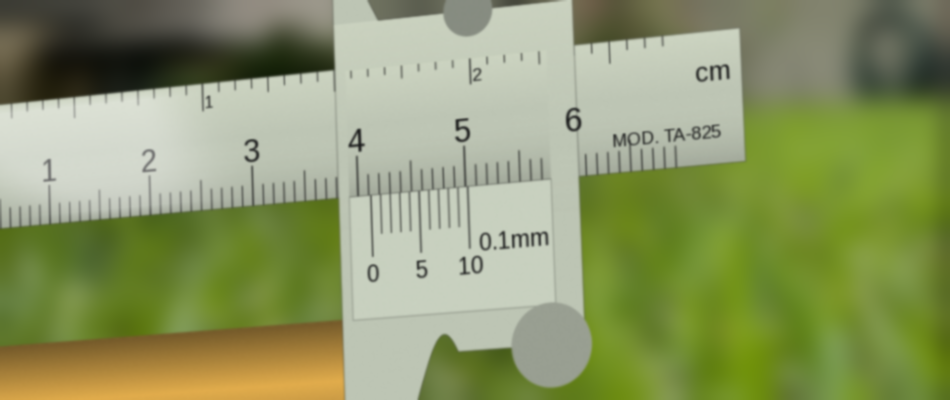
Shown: mm 41.2
